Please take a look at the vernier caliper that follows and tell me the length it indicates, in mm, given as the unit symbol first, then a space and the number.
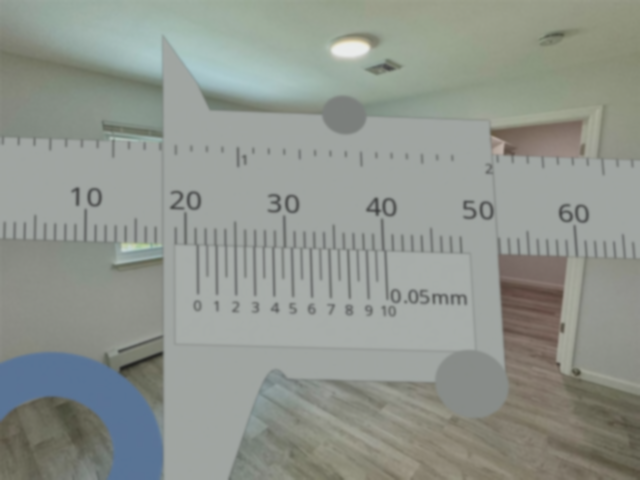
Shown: mm 21.2
